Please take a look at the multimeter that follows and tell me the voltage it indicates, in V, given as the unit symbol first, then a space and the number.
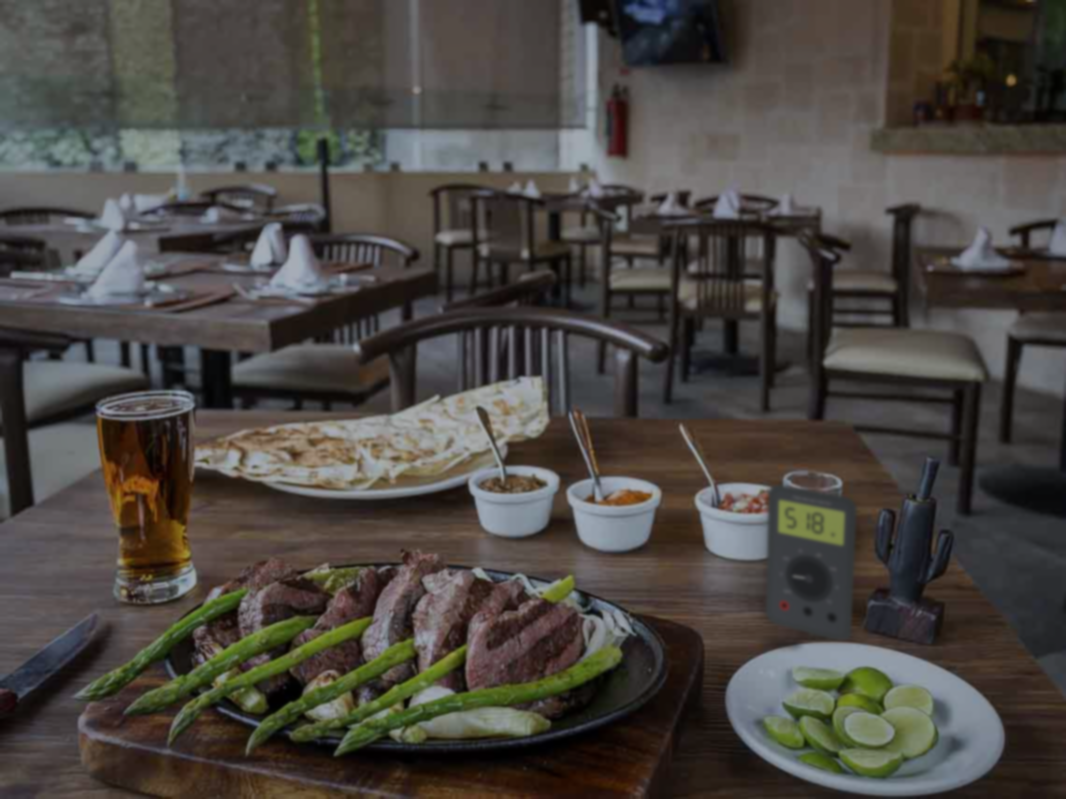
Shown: V 518
